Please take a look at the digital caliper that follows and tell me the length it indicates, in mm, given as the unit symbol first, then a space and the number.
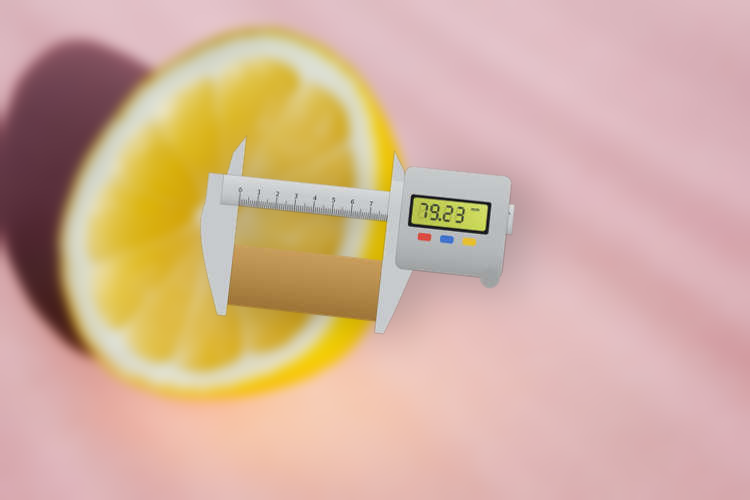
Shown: mm 79.23
